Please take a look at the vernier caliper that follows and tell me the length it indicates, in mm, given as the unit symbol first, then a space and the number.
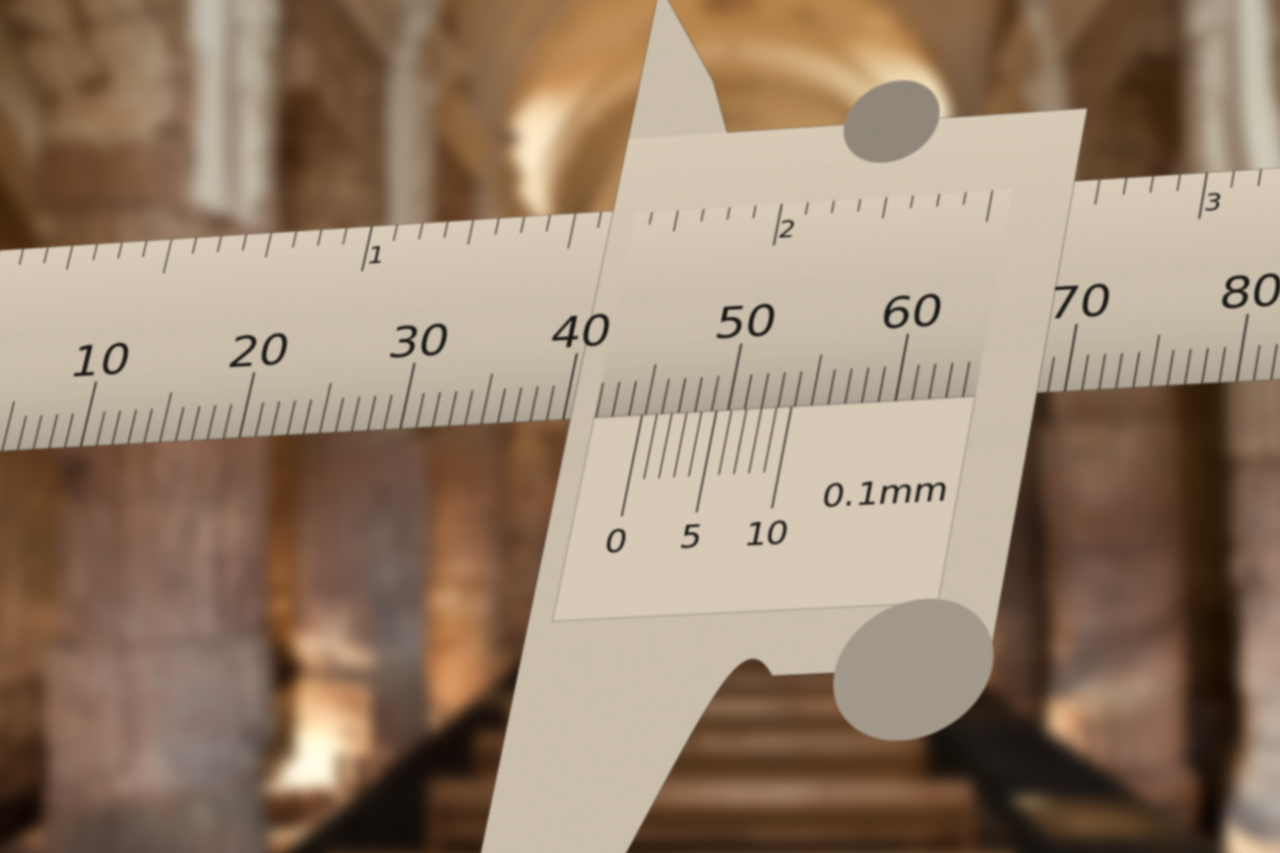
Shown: mm 44.8
